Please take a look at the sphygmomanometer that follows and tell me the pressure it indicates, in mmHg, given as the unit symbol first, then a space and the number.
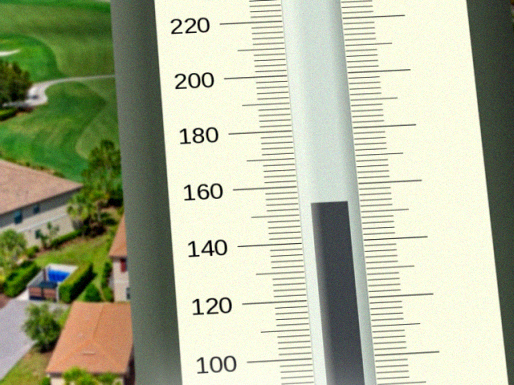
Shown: mmHg 154
